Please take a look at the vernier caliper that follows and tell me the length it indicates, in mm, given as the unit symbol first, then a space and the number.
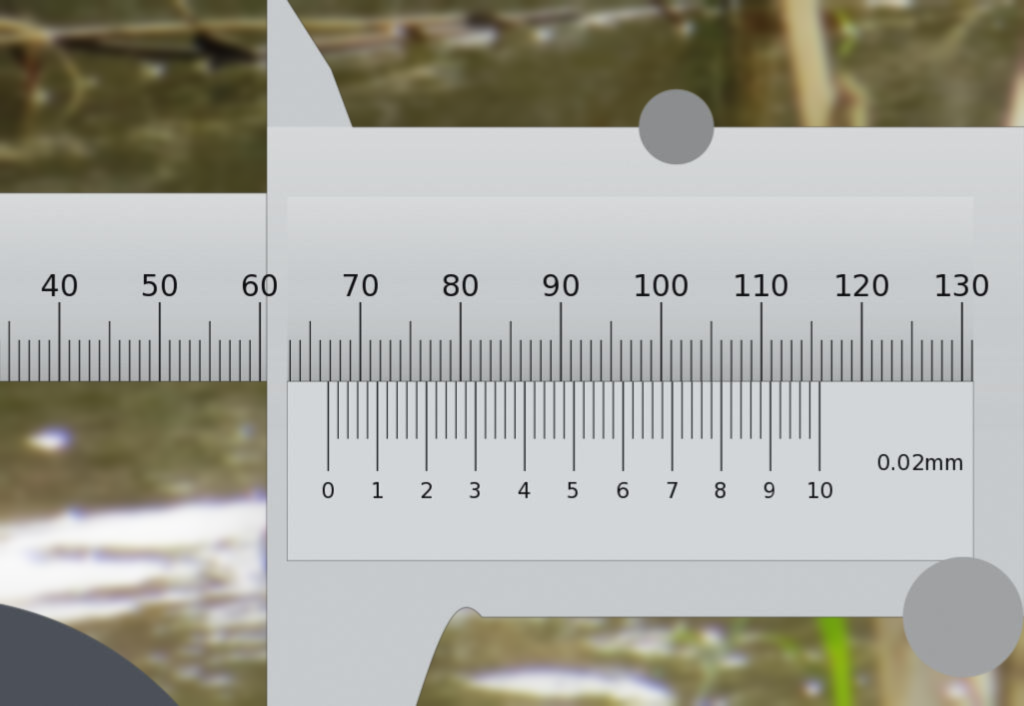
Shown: mm 66.8
